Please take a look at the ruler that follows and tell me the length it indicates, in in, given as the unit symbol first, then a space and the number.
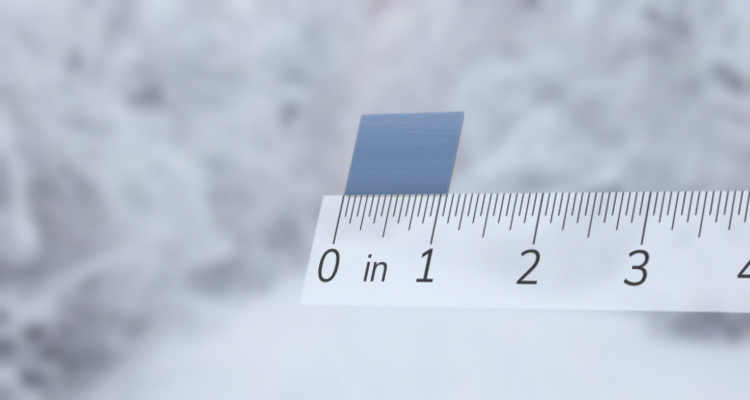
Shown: in 1.0625
